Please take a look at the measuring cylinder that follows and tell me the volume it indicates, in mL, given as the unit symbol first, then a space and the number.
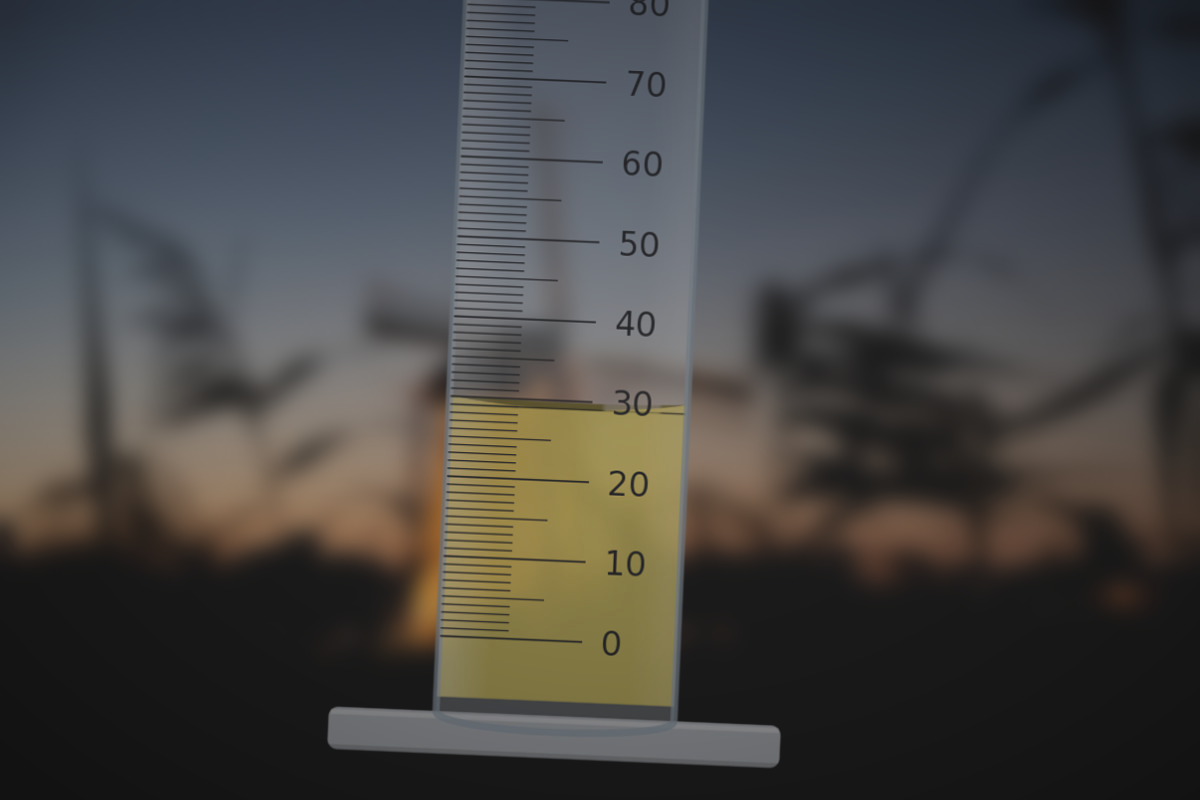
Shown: mL 29
